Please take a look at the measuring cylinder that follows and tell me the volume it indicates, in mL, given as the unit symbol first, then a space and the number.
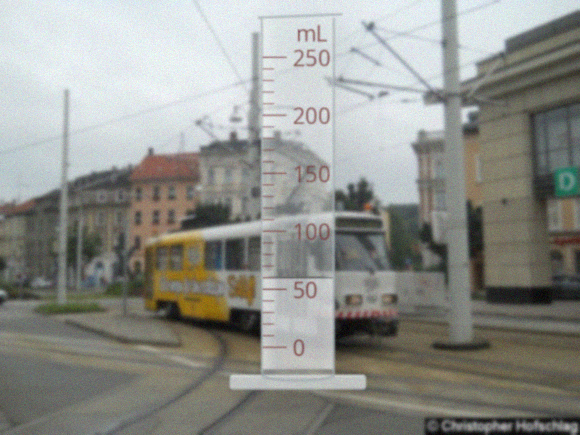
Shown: mL 60
